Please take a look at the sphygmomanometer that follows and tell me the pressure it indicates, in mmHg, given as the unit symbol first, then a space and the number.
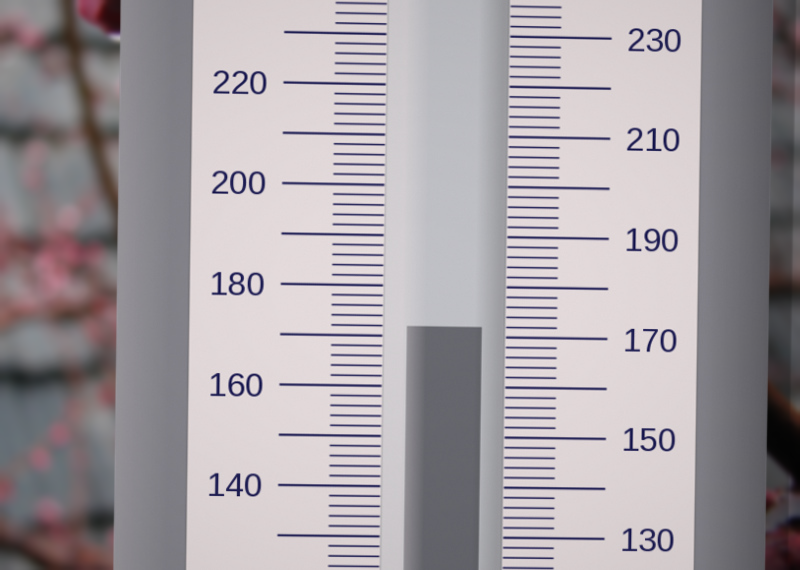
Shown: mmHg 172
